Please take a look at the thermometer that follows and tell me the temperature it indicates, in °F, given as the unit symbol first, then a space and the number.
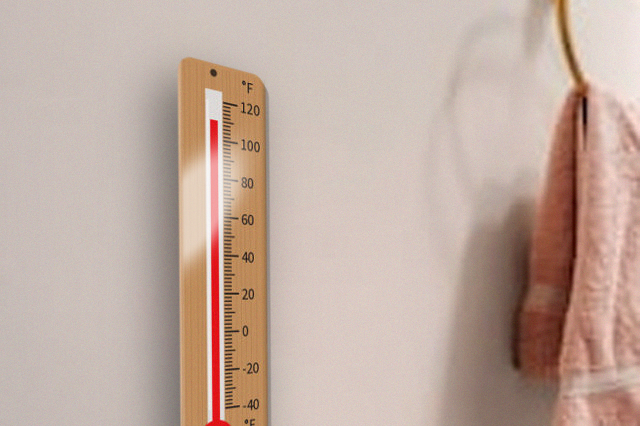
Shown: °F 110
